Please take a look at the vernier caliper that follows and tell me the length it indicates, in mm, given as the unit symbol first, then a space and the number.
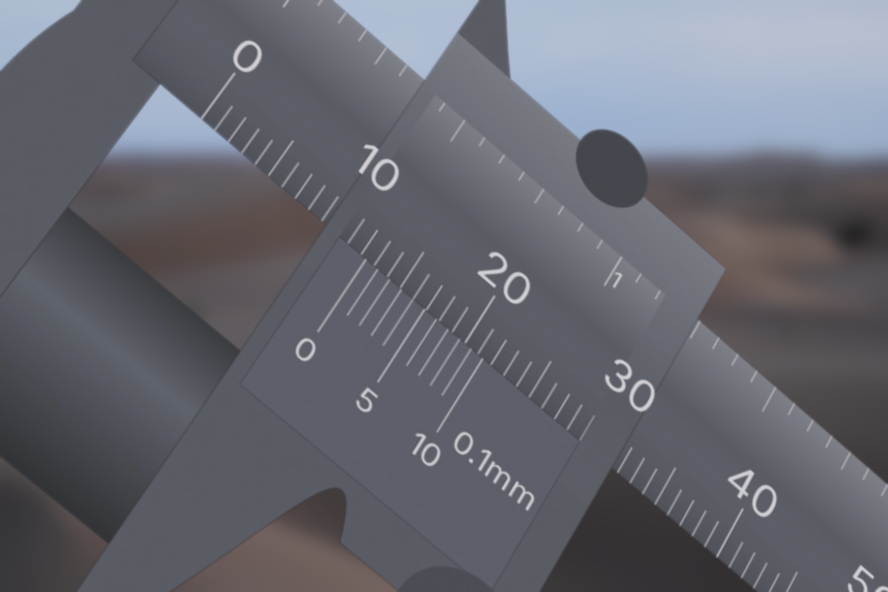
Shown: mm 12.4
